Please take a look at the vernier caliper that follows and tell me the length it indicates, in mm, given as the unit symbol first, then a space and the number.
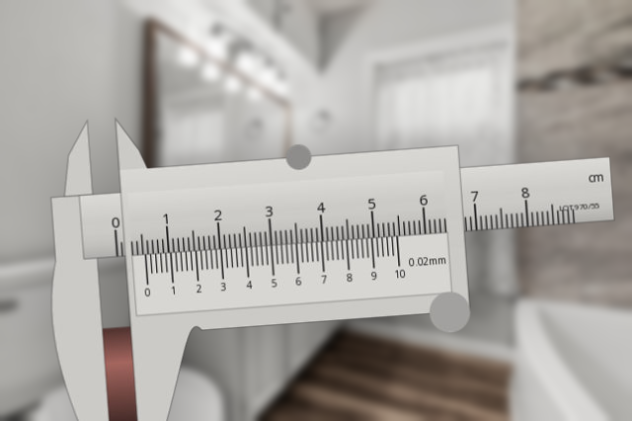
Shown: mm 5.5
